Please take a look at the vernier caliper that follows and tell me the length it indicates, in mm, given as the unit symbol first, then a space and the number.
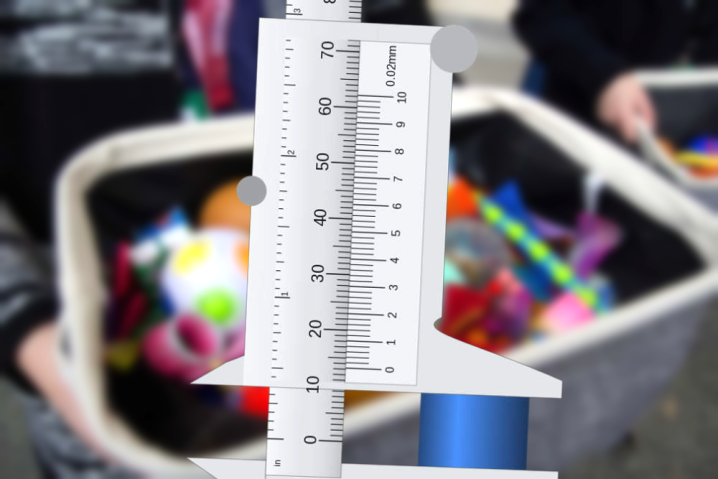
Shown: mm 13.2
